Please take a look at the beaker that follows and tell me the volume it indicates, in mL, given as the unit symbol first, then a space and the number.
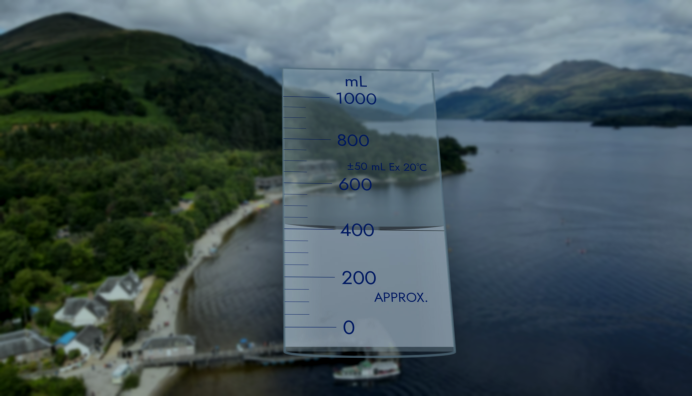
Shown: mL 400
